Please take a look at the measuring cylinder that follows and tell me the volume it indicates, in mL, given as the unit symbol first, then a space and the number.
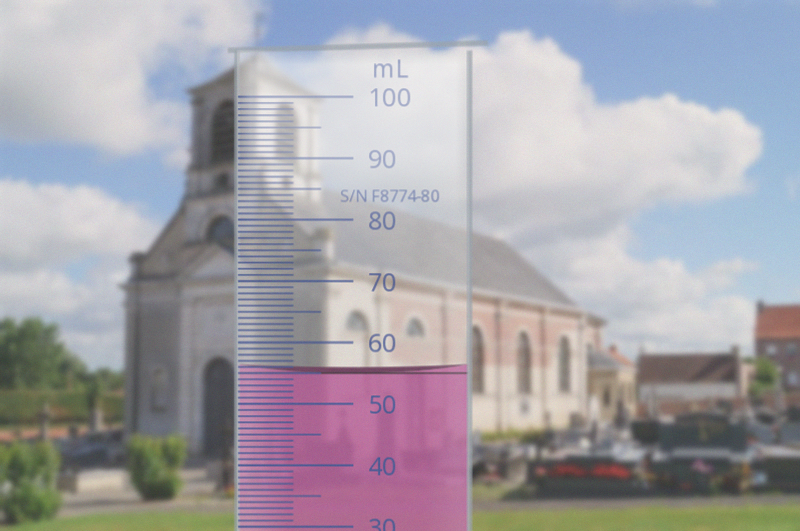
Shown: mL 55
